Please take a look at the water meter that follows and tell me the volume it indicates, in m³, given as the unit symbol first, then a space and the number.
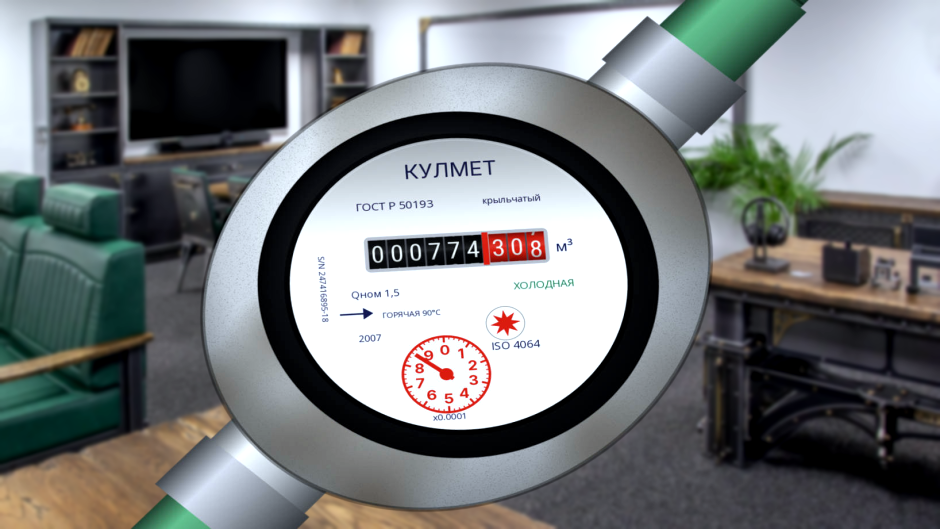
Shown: m³ 774.3078
